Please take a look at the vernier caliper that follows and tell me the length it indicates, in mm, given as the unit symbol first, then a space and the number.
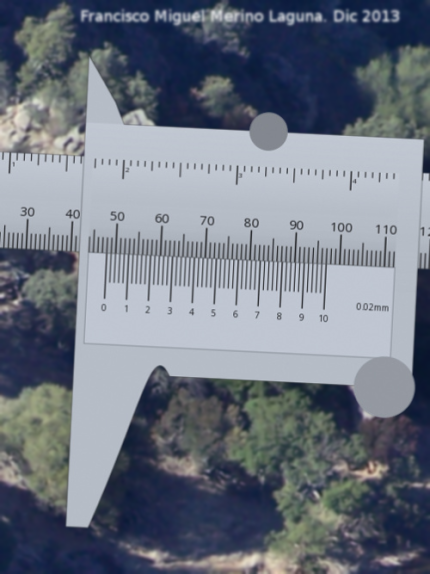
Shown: mm 48.0
